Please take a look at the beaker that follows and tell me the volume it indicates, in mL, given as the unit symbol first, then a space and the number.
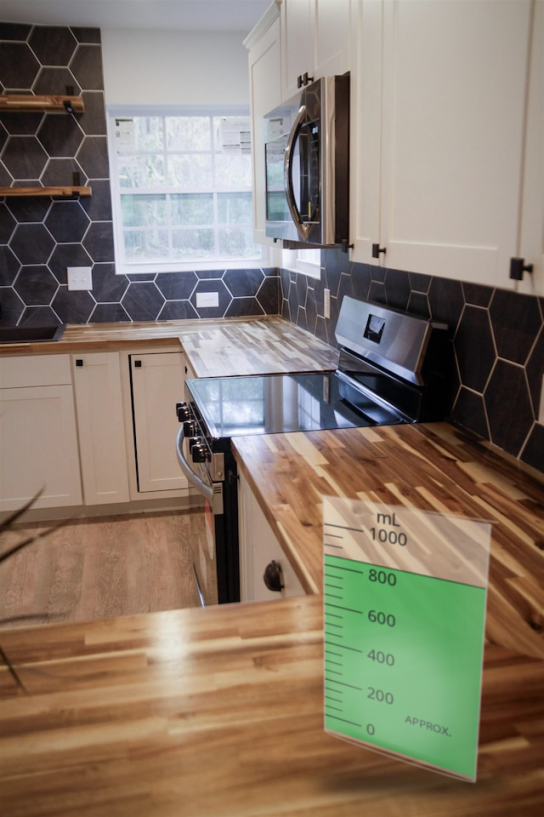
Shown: mL 850
